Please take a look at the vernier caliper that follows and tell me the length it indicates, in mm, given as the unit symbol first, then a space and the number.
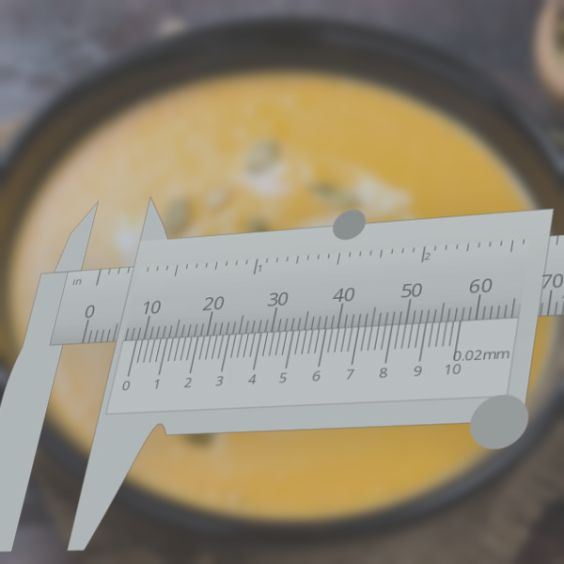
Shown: mm 8.8
